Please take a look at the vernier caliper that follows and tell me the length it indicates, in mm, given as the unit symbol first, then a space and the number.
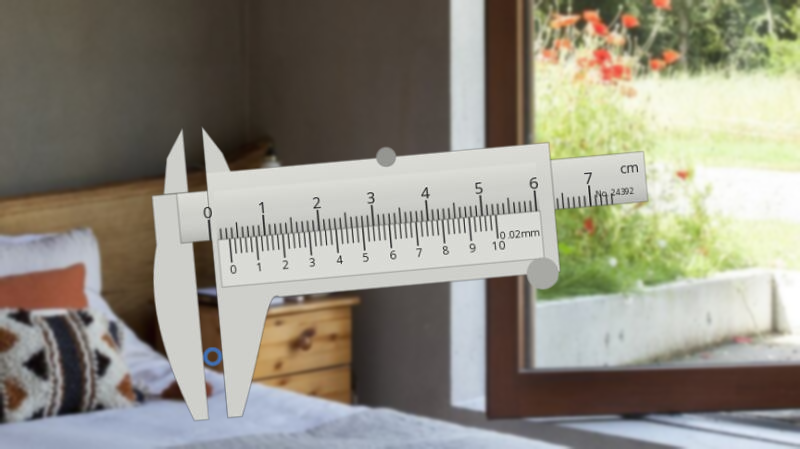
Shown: mm 3.5
